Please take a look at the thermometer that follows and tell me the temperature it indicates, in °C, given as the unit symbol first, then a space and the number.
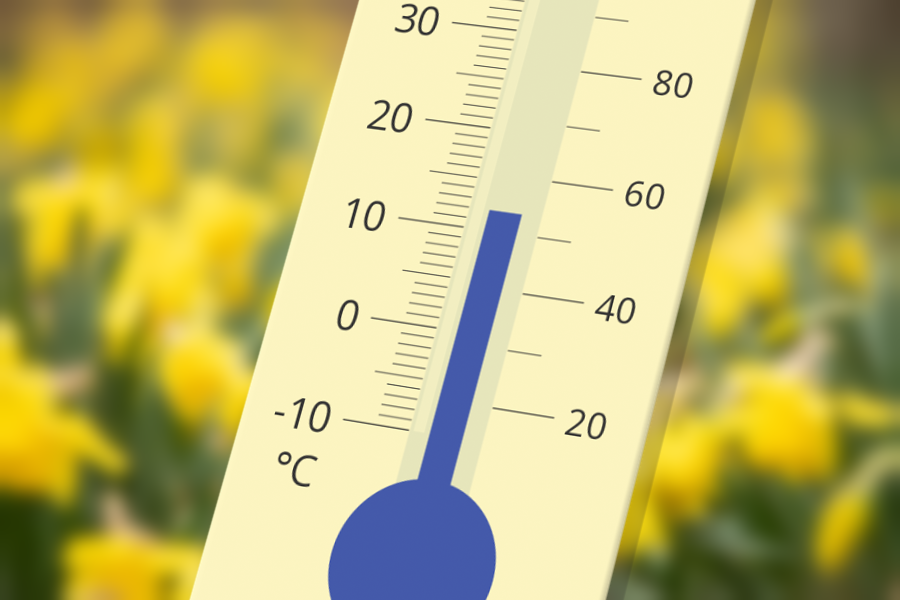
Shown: °C 12
